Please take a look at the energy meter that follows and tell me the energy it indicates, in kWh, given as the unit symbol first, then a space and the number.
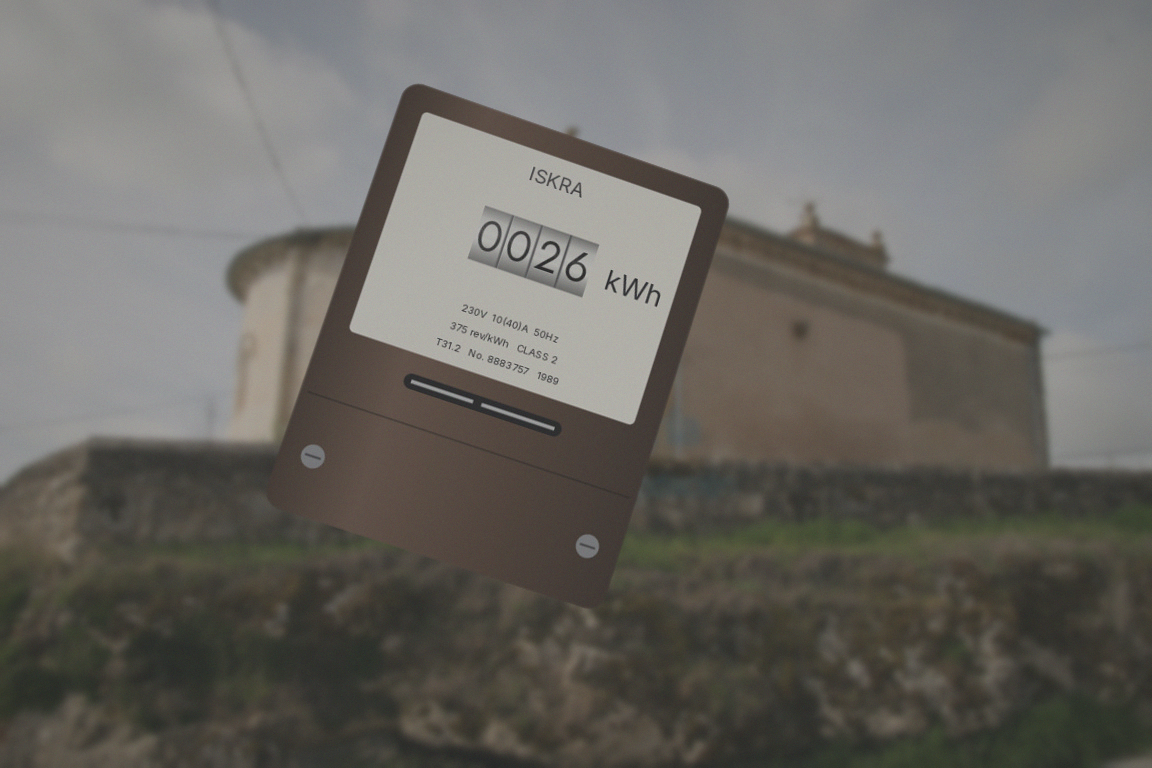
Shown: kWh 26
